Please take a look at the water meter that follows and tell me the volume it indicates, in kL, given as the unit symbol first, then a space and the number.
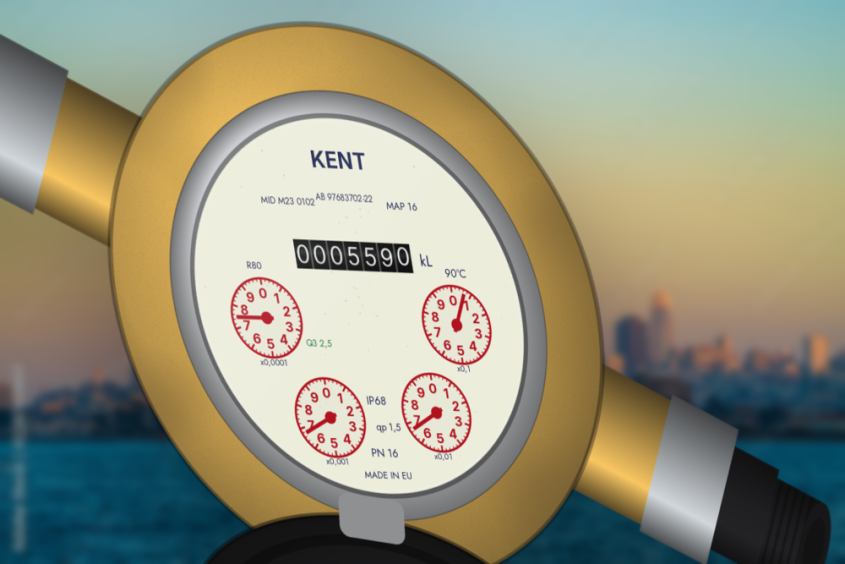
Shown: kL 5590.0667
